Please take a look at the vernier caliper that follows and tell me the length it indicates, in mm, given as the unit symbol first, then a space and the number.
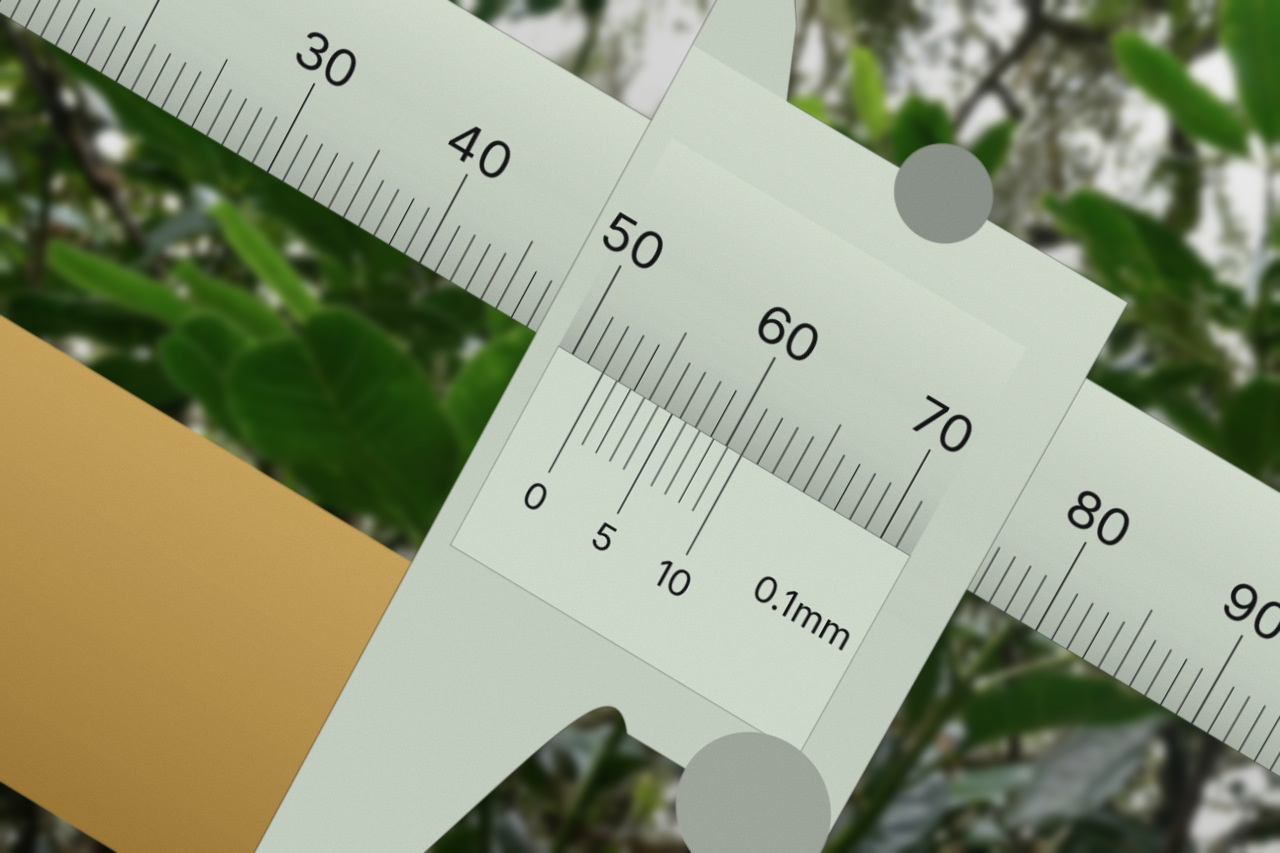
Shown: mm 52.0
